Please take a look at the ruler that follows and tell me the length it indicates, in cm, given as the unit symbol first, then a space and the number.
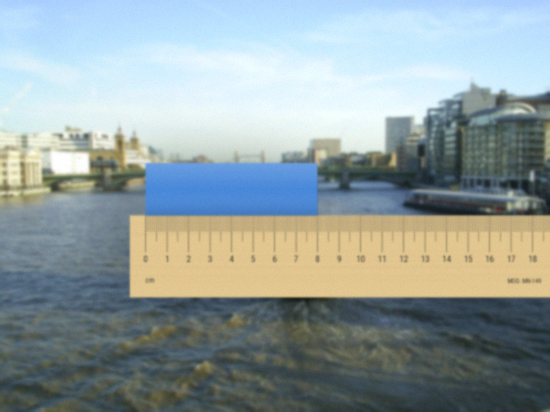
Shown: cm 8
